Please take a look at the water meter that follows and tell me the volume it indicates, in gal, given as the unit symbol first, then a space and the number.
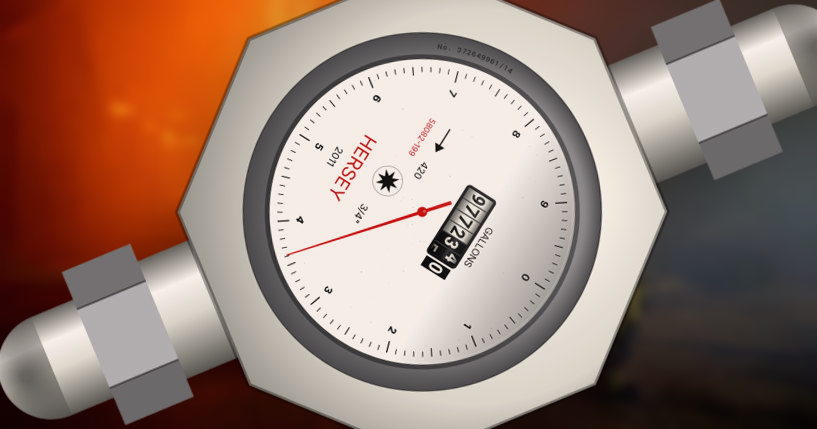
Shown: gal 9772343.6
